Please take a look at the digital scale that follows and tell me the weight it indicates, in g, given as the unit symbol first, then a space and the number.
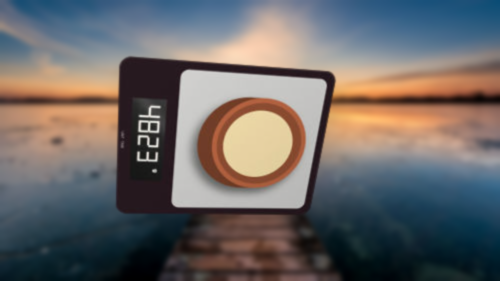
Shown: g 4823
